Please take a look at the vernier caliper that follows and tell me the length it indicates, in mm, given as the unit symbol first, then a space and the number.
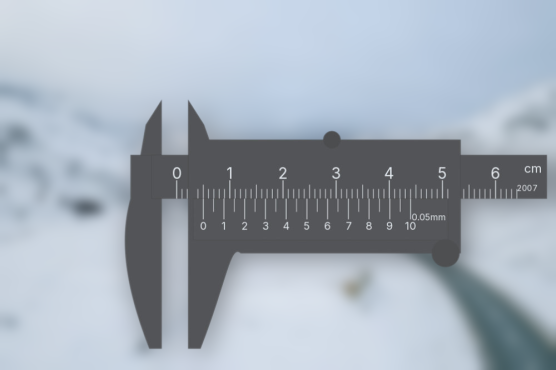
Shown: mm 5.0
